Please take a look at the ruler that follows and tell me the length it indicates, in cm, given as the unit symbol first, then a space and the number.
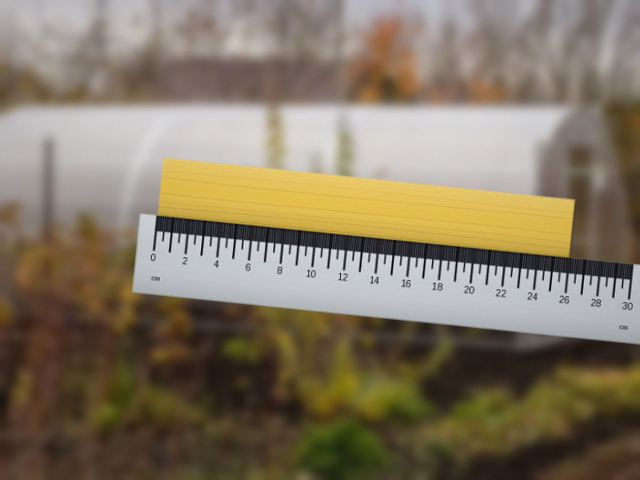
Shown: cm 26
